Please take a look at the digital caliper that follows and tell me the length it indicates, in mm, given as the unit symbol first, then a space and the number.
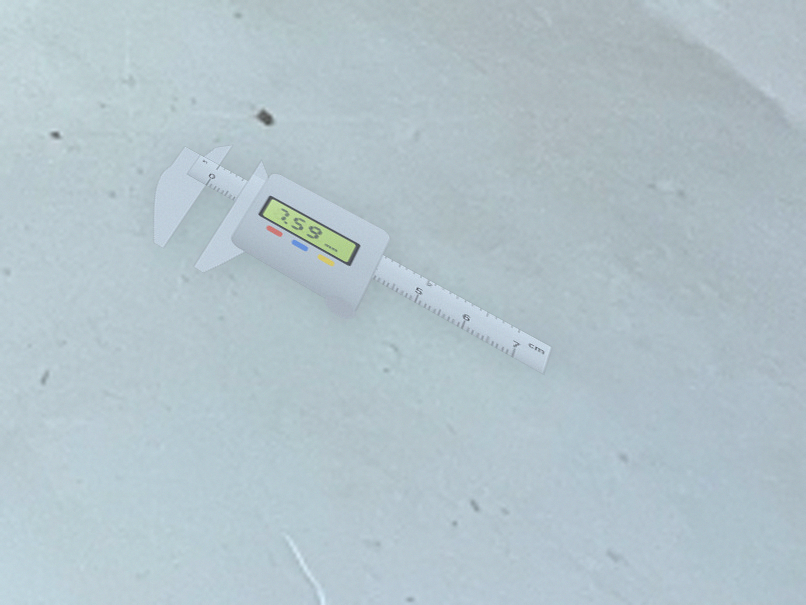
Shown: mm 7.59
